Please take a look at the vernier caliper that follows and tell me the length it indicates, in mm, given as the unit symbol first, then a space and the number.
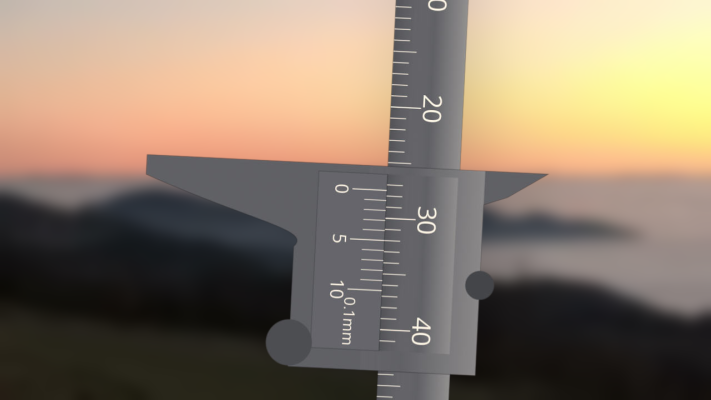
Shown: mm 27.5
